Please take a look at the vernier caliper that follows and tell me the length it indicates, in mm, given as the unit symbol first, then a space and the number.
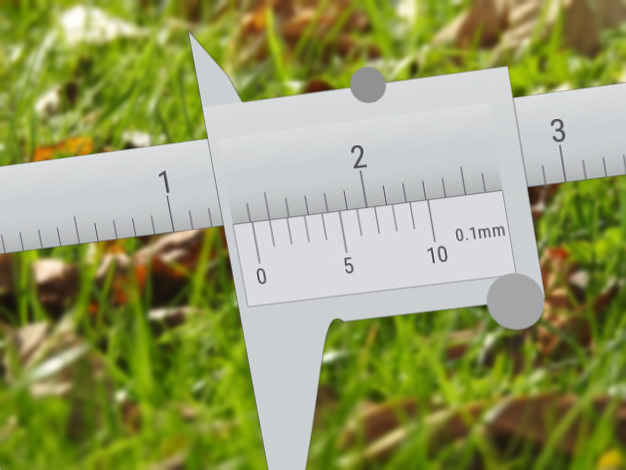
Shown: mm 14.1
